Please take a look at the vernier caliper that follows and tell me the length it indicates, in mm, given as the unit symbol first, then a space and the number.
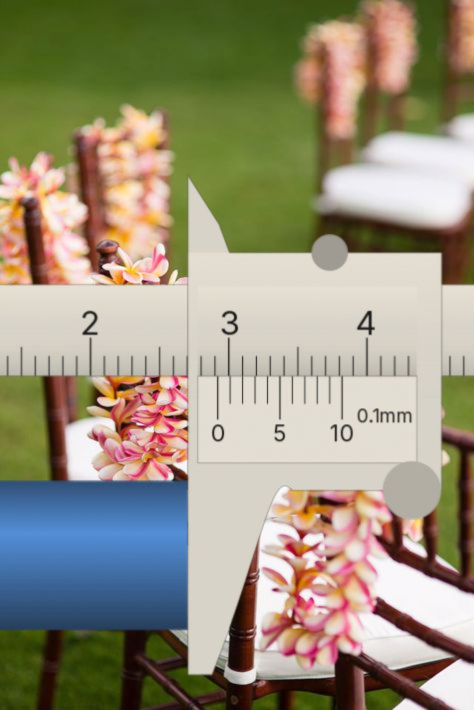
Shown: mm 29.2
